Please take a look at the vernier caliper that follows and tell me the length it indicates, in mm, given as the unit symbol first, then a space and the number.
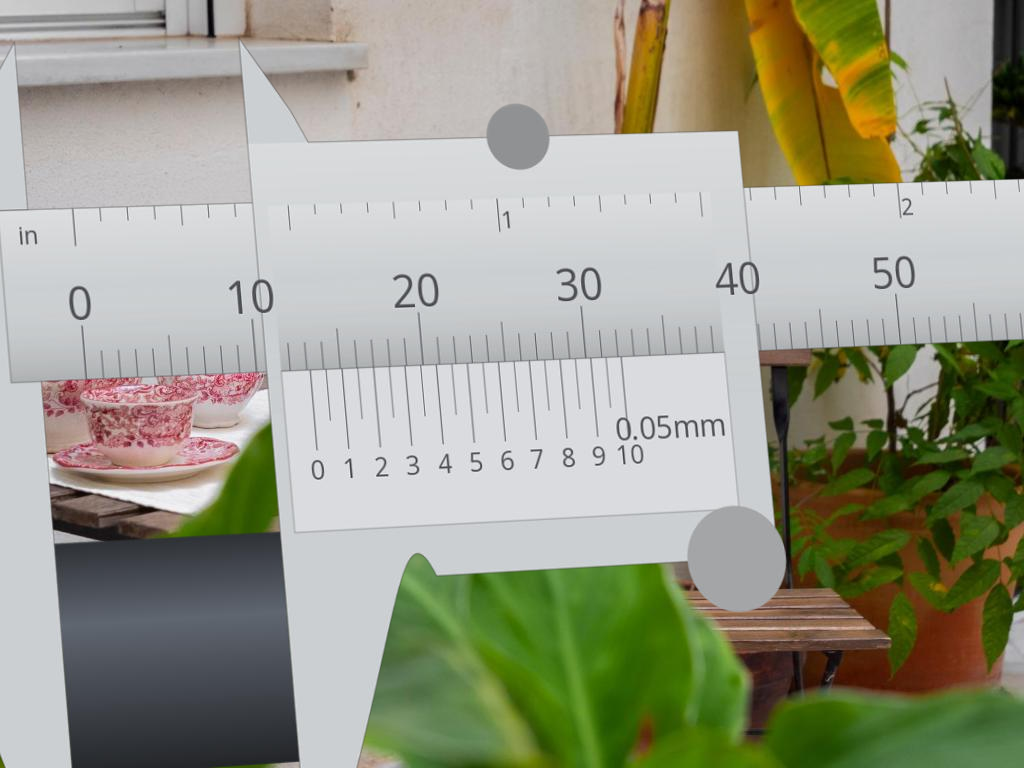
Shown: mm 13.2
